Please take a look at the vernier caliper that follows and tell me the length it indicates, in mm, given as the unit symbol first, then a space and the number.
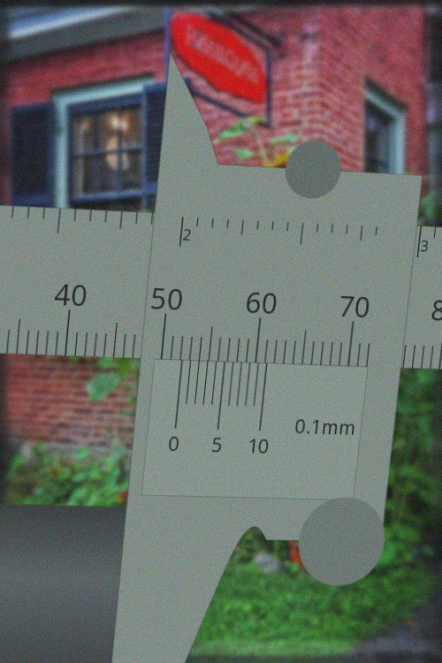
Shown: mm 52.2
